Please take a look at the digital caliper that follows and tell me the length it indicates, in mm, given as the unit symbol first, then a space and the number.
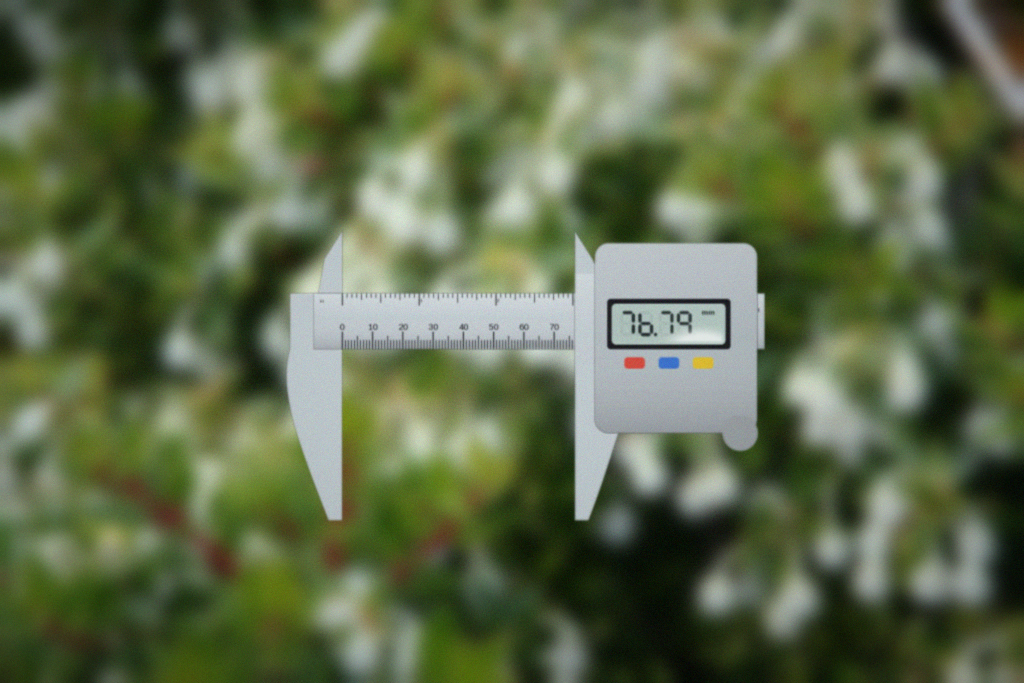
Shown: mm 76.79
